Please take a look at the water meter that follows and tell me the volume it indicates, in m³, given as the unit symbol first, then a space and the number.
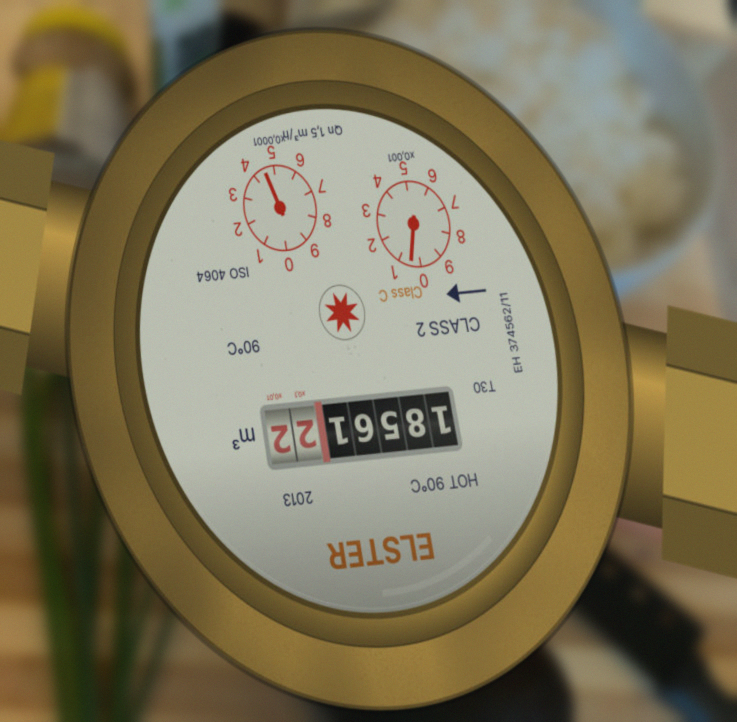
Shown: m³ 18561.2204
